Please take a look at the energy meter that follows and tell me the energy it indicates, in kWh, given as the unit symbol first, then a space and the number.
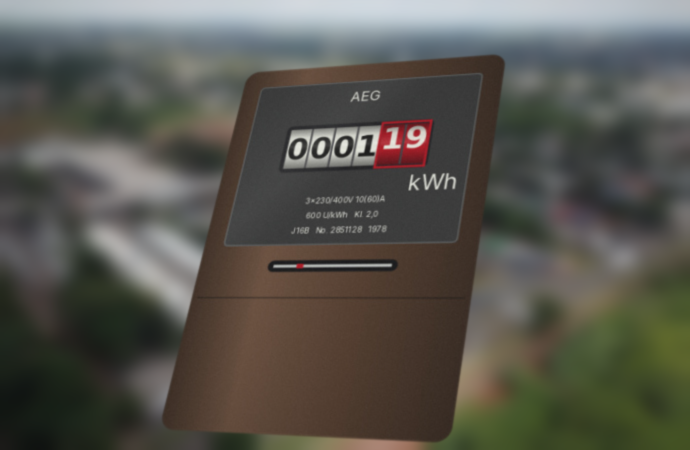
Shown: kWh 1.19
